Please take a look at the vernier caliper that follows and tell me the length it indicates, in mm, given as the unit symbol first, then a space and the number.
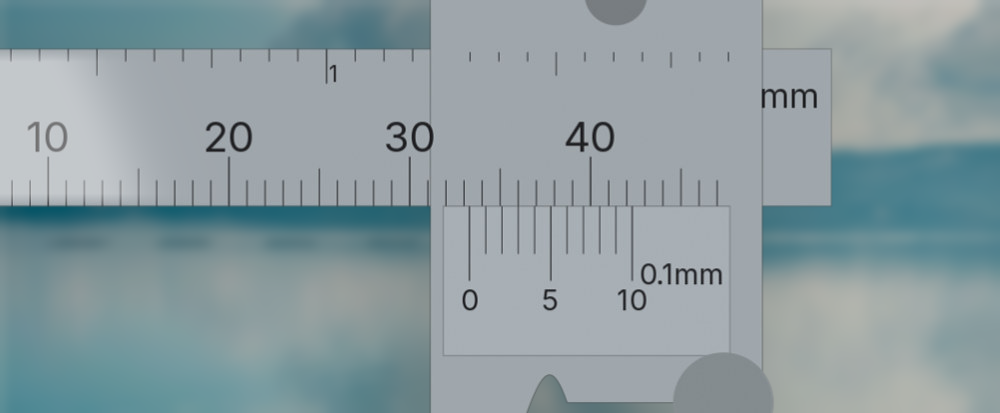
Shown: mm 33.3
